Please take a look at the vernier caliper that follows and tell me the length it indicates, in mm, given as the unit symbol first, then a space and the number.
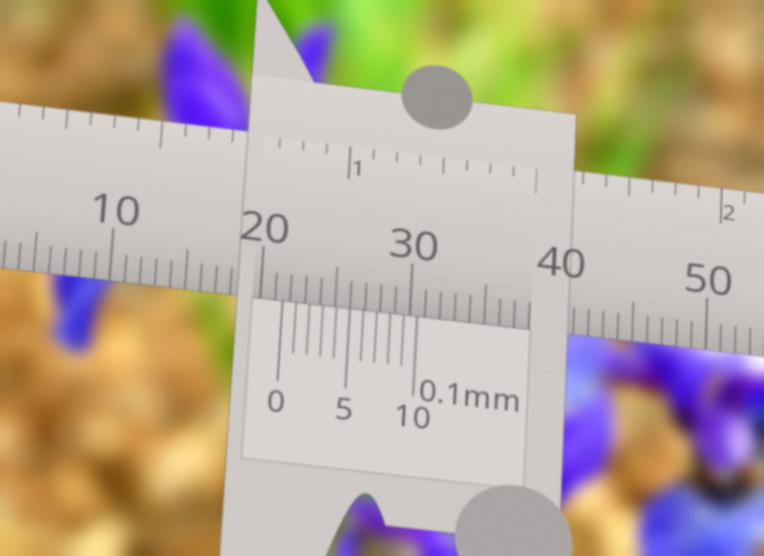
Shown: mm 21.5
